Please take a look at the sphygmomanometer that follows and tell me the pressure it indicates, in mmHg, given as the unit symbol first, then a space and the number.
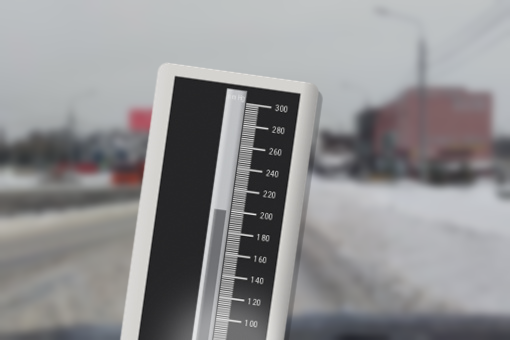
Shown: mmHg 200
